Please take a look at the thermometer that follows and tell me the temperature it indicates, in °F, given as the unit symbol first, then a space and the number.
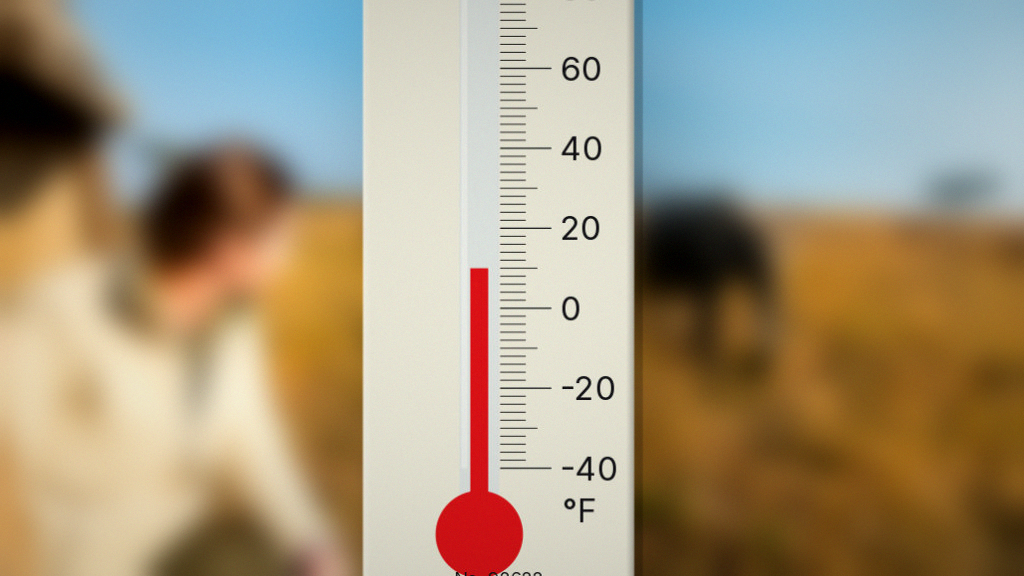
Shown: °F 10
